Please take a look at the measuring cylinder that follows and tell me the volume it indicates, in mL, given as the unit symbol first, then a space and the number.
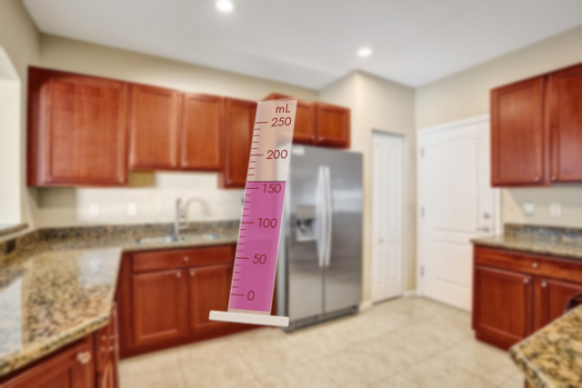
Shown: mL 160
